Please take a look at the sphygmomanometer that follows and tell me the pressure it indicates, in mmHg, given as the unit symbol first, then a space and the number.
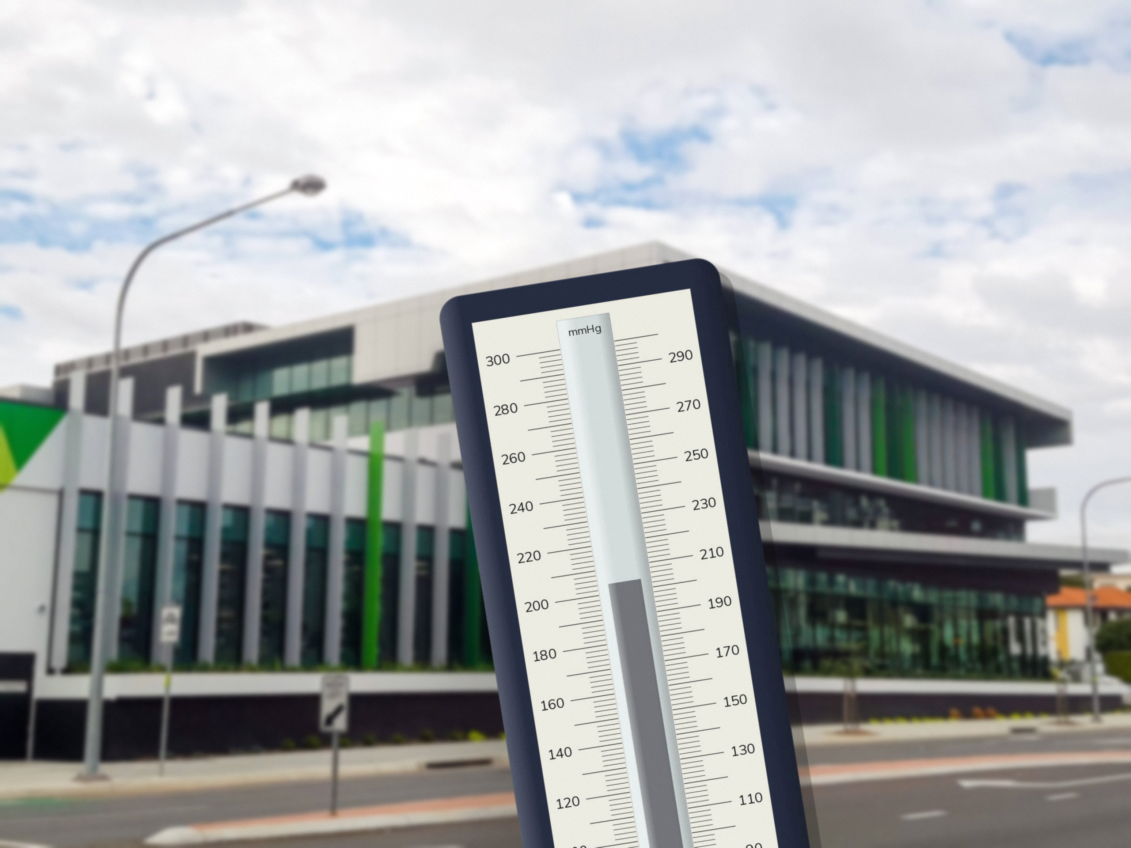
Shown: mmHg 204
